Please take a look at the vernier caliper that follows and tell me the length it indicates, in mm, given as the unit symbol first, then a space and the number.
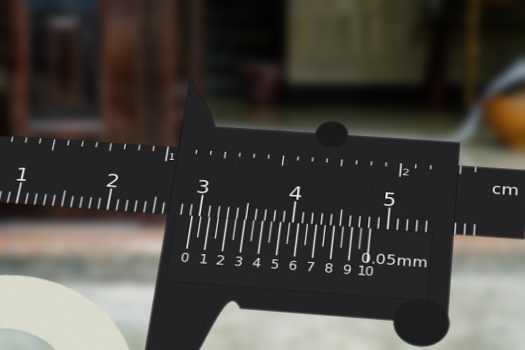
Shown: mm 29.2
